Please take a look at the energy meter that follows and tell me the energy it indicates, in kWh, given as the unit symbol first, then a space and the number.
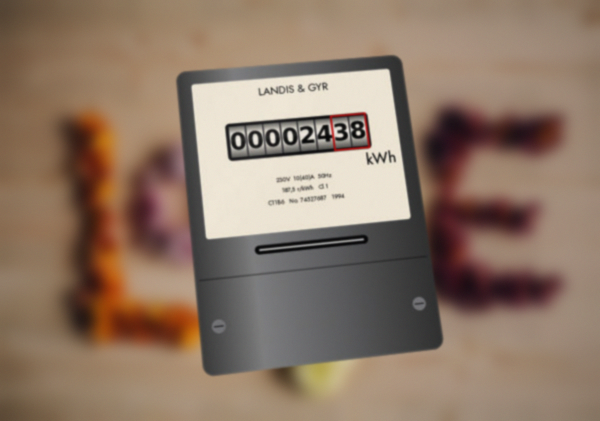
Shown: kWh 24.38
